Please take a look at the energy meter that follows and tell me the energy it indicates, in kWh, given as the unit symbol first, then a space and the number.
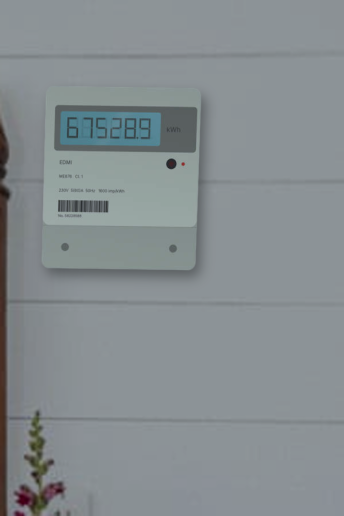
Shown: kWh 67528.9
